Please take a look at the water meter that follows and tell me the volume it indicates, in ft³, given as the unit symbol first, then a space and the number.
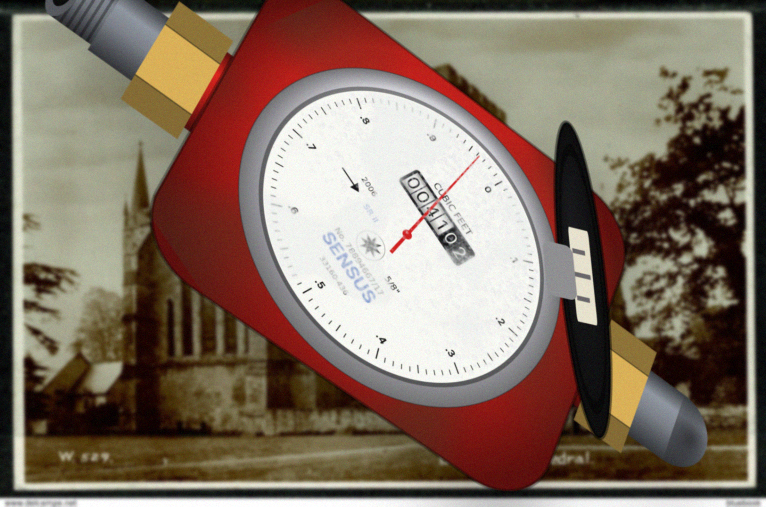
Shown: ft³ 4101.96
